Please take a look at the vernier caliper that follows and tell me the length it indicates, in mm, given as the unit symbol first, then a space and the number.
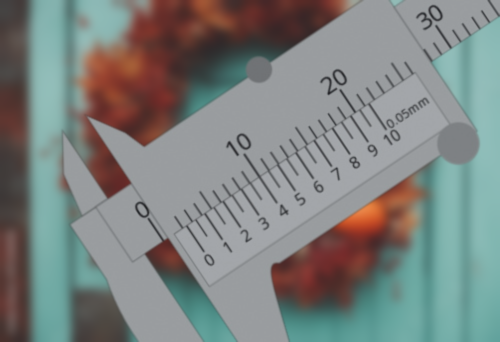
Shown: mm 2.4
